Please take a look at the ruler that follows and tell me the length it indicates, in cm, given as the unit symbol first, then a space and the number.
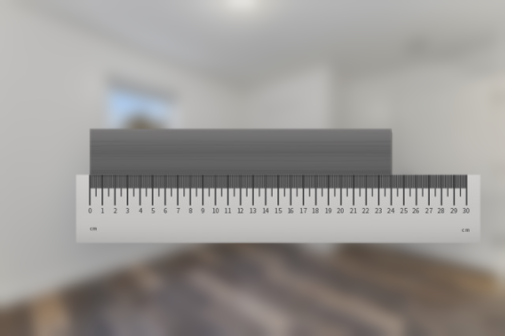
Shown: cm 24
